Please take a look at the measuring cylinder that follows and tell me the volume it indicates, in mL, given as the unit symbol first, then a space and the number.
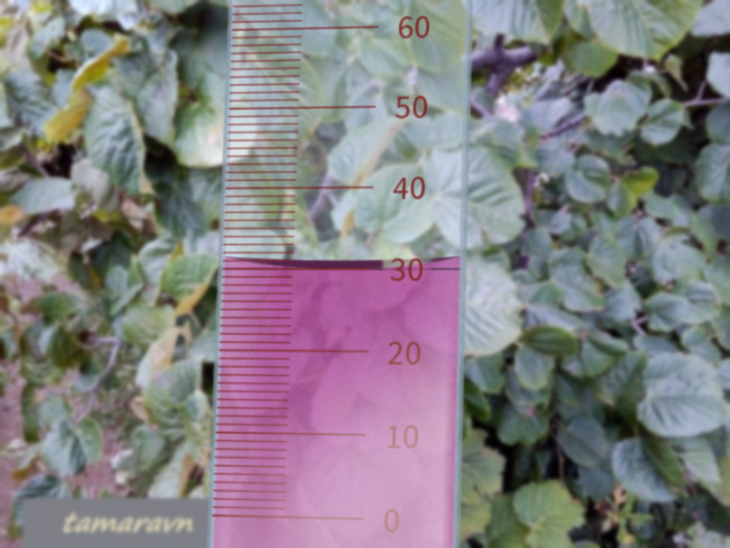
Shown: mL 30
